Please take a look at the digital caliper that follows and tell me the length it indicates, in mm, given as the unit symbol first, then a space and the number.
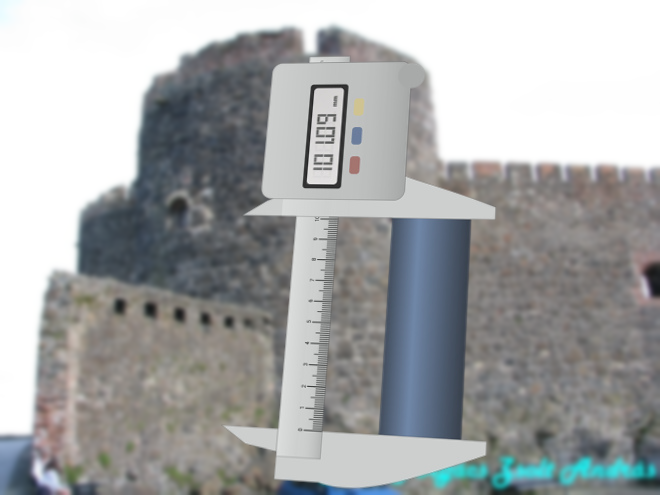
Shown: mm 101.09
